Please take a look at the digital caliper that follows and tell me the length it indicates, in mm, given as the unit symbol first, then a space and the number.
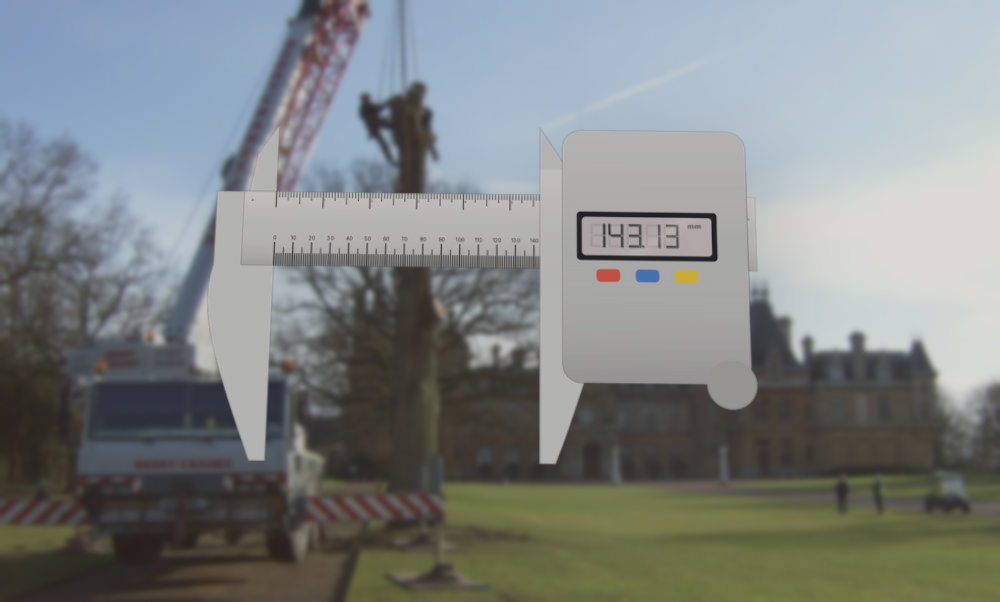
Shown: mm 143.13
